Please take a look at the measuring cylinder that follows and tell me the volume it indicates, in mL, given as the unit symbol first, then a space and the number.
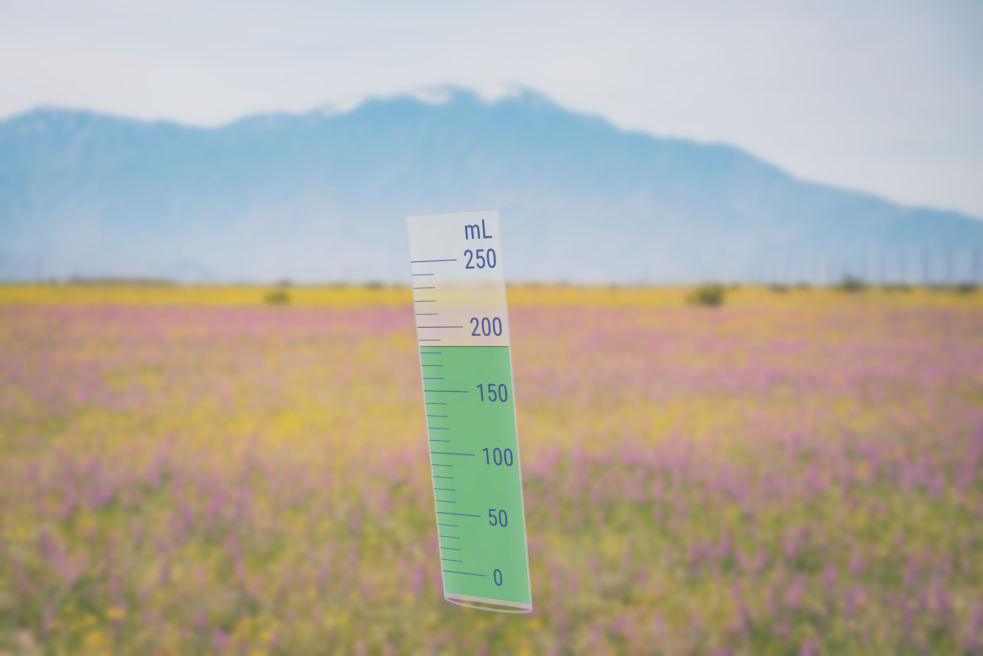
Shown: mL 185
